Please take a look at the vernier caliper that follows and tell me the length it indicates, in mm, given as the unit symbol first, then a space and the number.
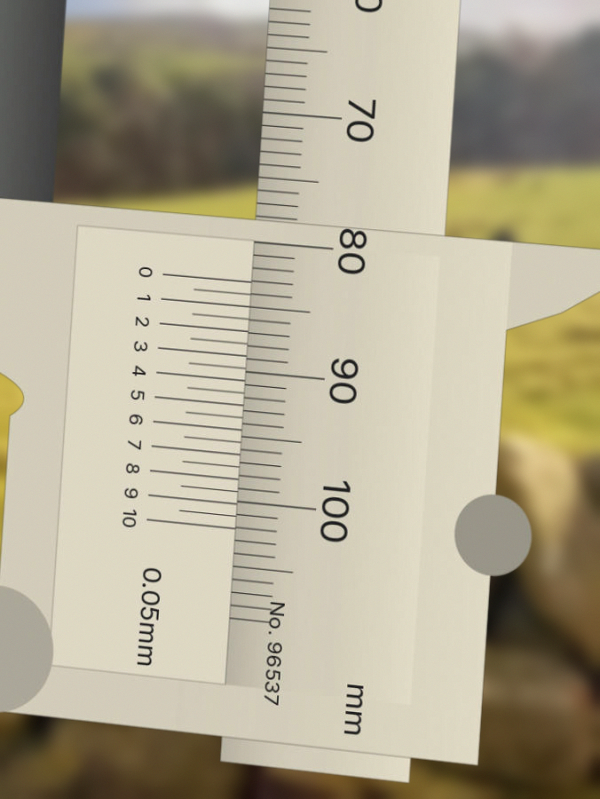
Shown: mm 83.1
